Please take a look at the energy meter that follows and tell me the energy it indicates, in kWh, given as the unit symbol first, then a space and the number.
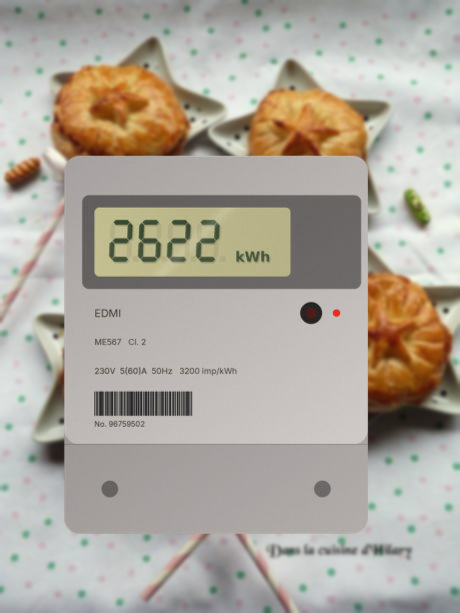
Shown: kWh 2622
